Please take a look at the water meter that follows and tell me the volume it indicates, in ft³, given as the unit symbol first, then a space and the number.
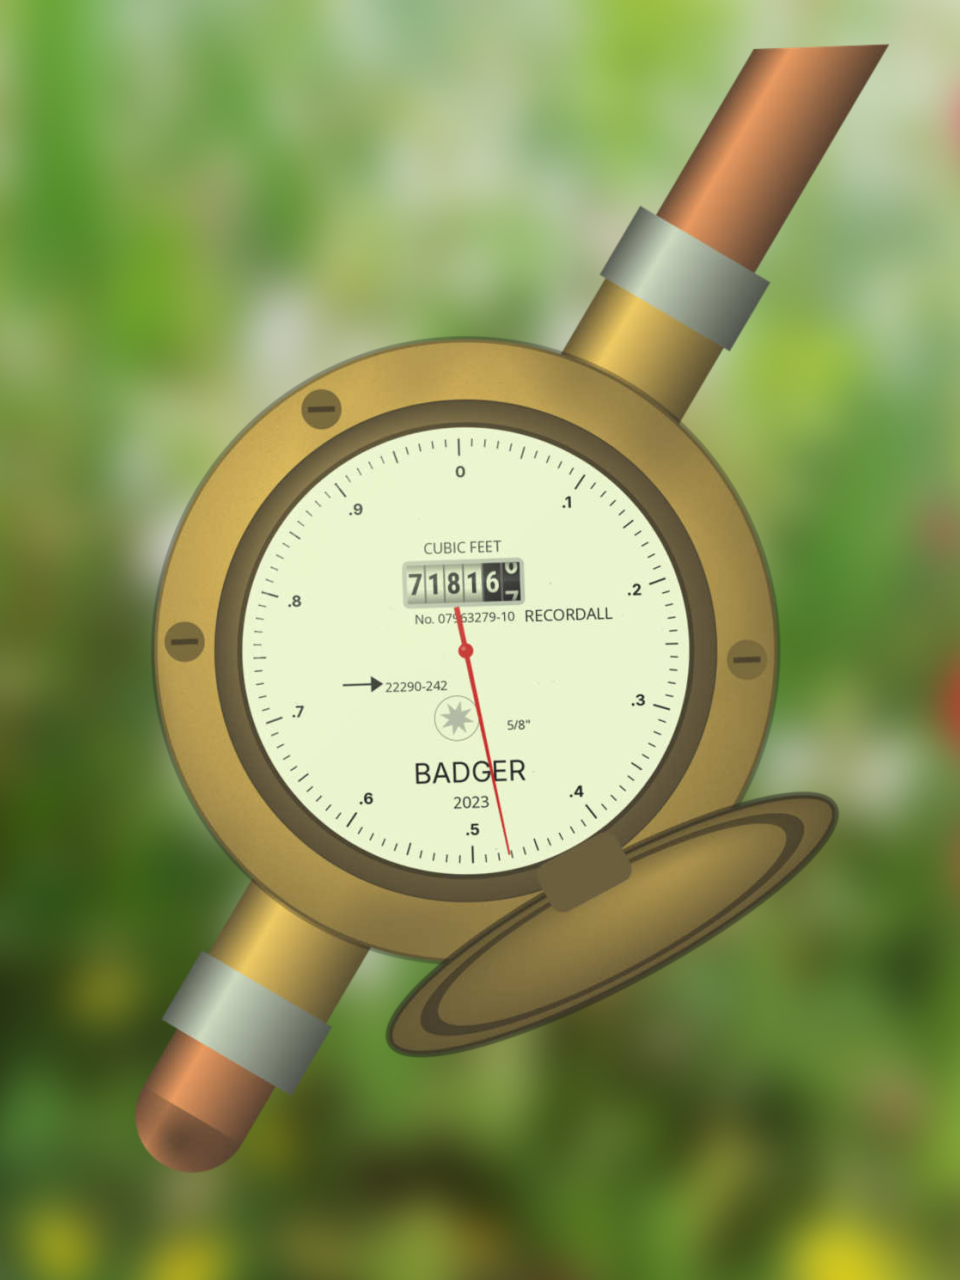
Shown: ft³ 718166.47
